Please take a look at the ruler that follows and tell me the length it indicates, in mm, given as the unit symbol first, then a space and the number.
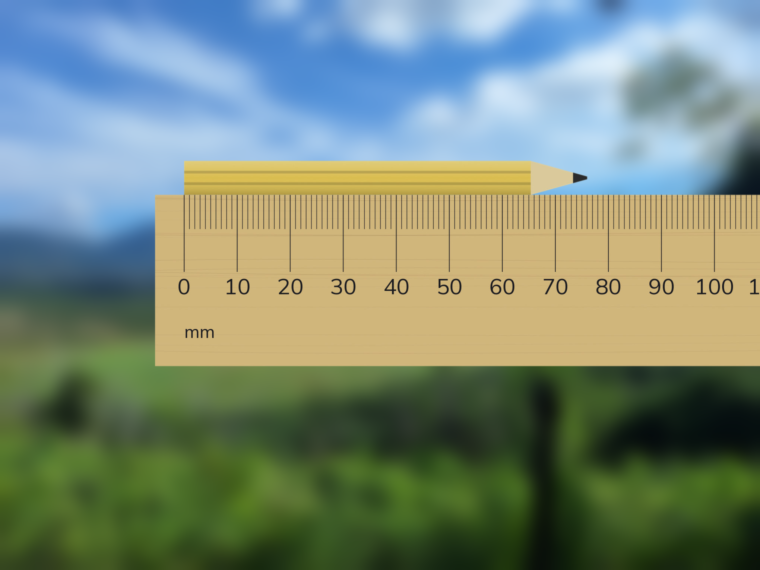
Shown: mm 76
